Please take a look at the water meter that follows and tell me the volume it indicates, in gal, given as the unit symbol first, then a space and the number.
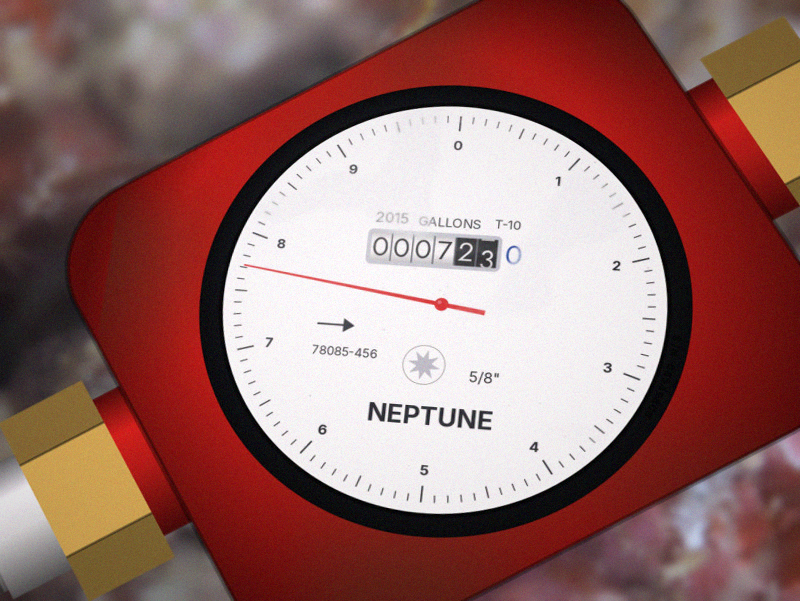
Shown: gal 7227.7
